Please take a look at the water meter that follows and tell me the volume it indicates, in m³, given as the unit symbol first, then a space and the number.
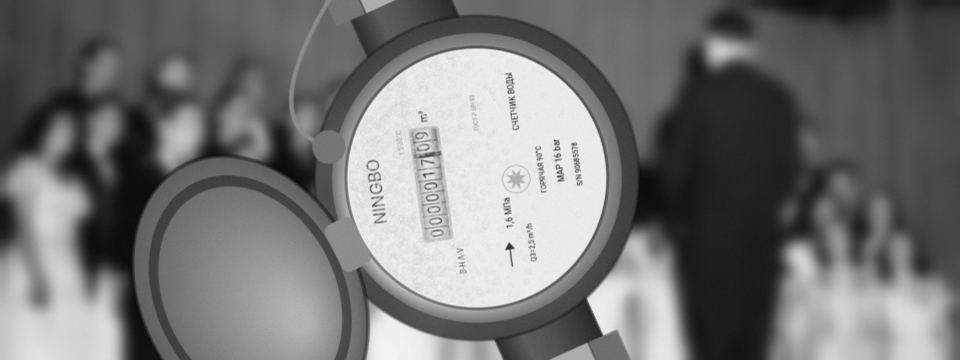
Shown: m³ 17.09
